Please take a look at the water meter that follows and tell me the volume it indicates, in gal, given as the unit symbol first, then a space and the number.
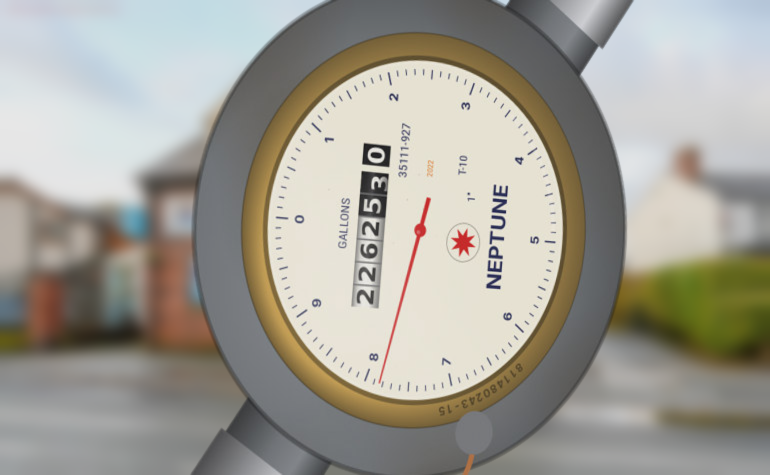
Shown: gal 2262527.8
